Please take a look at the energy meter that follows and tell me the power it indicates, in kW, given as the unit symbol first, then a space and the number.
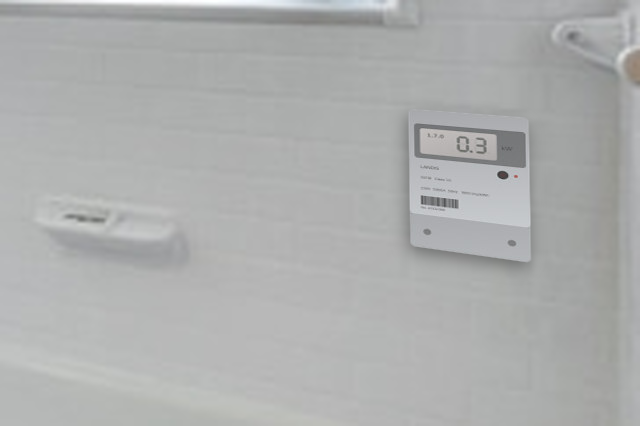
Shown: kW 0.3
